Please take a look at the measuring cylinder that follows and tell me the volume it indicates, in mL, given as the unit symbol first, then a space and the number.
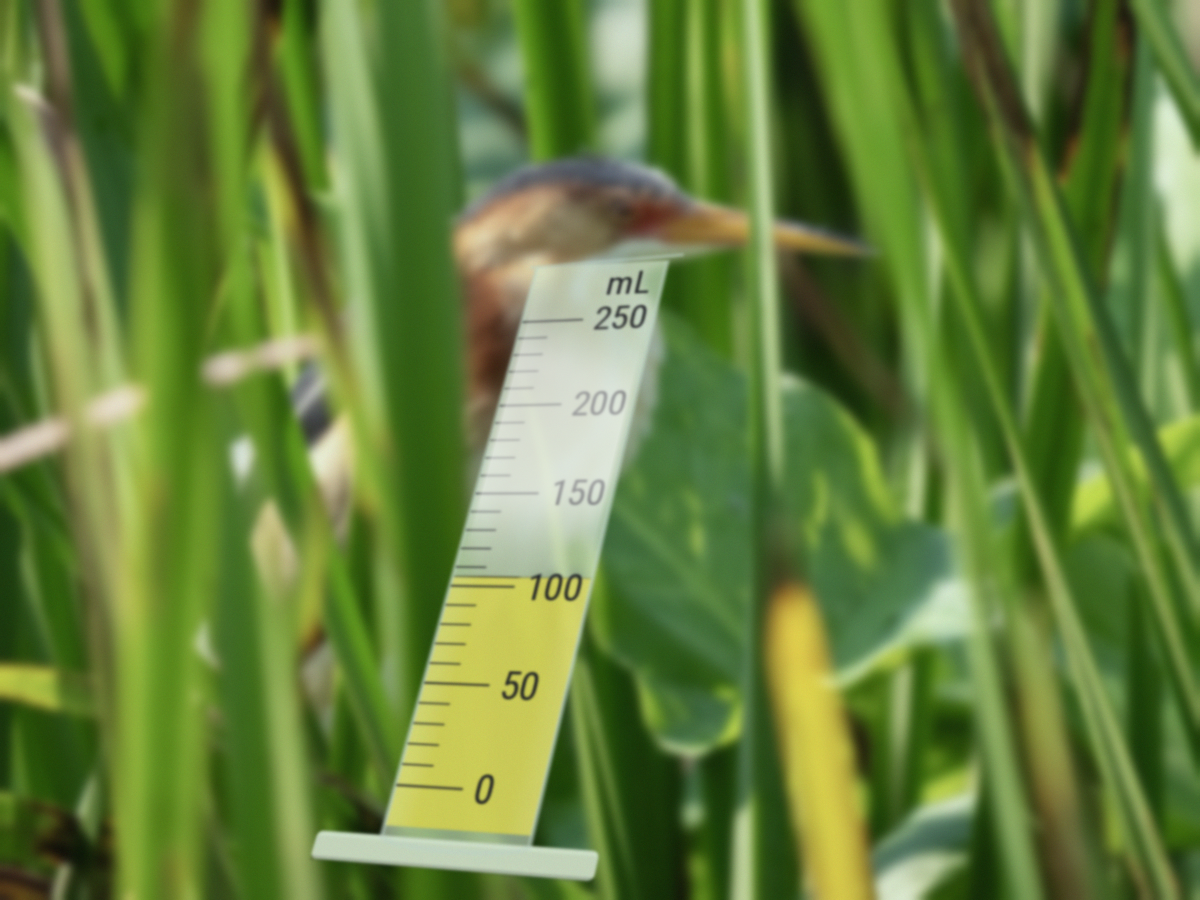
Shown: mL 105
